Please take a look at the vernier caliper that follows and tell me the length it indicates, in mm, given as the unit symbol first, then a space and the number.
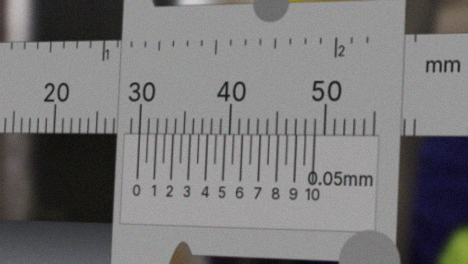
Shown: mm 30.0
